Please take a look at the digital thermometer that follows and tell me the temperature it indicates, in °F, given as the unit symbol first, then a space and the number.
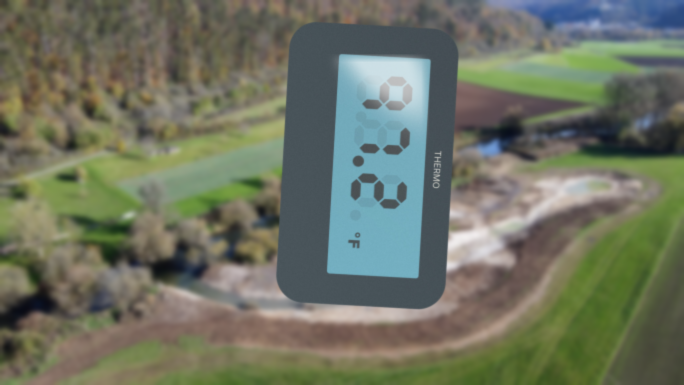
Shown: °F 97.2
